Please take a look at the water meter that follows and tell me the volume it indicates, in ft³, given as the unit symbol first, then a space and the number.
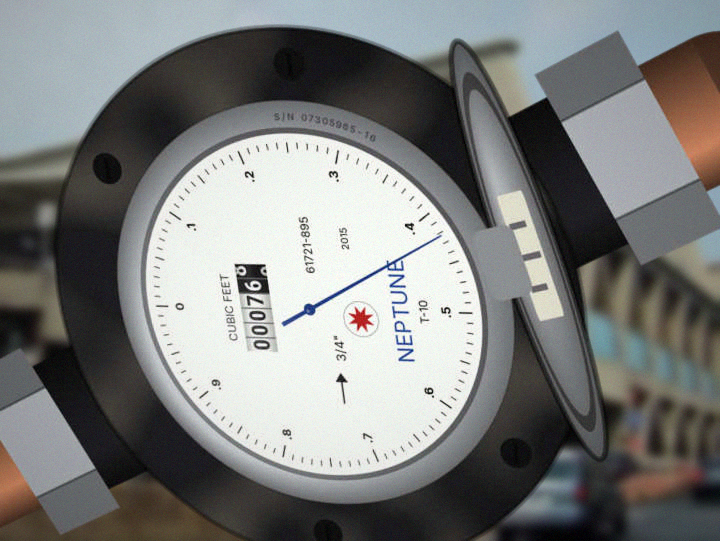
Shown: ft³ 768.42
